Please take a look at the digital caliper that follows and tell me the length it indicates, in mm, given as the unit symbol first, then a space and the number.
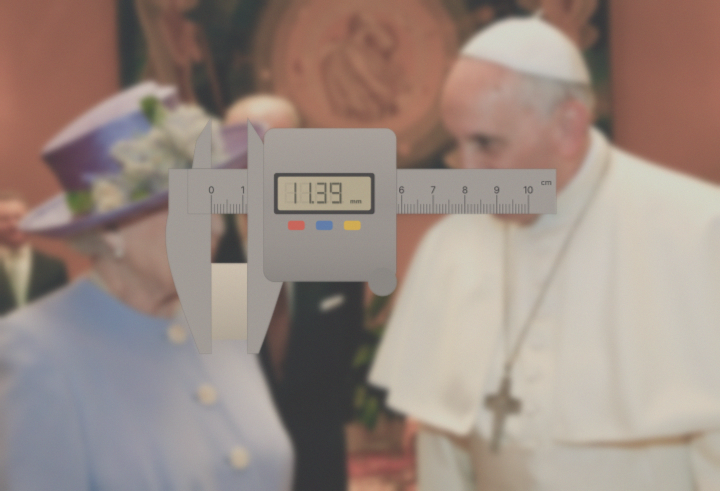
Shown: mm 11.39
